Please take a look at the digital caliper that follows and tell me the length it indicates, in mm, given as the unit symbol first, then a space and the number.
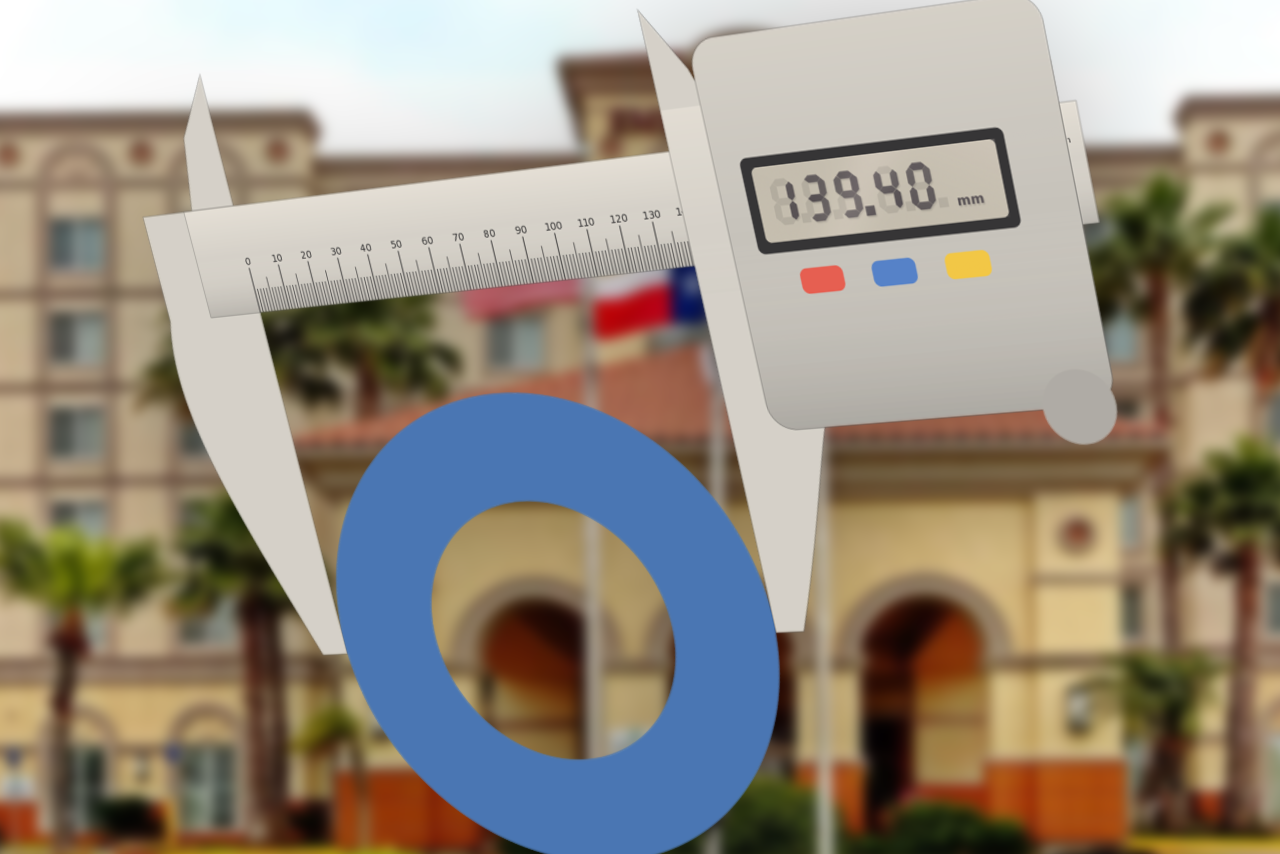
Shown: mm 139.40
